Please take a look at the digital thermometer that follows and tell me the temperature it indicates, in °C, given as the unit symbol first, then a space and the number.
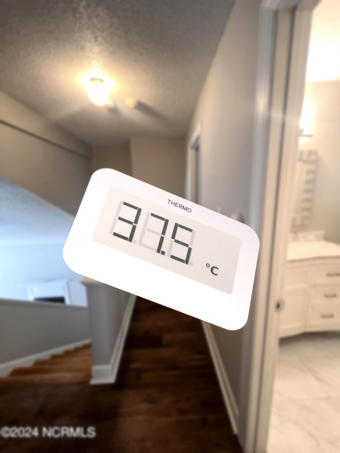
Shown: °C 37.5
